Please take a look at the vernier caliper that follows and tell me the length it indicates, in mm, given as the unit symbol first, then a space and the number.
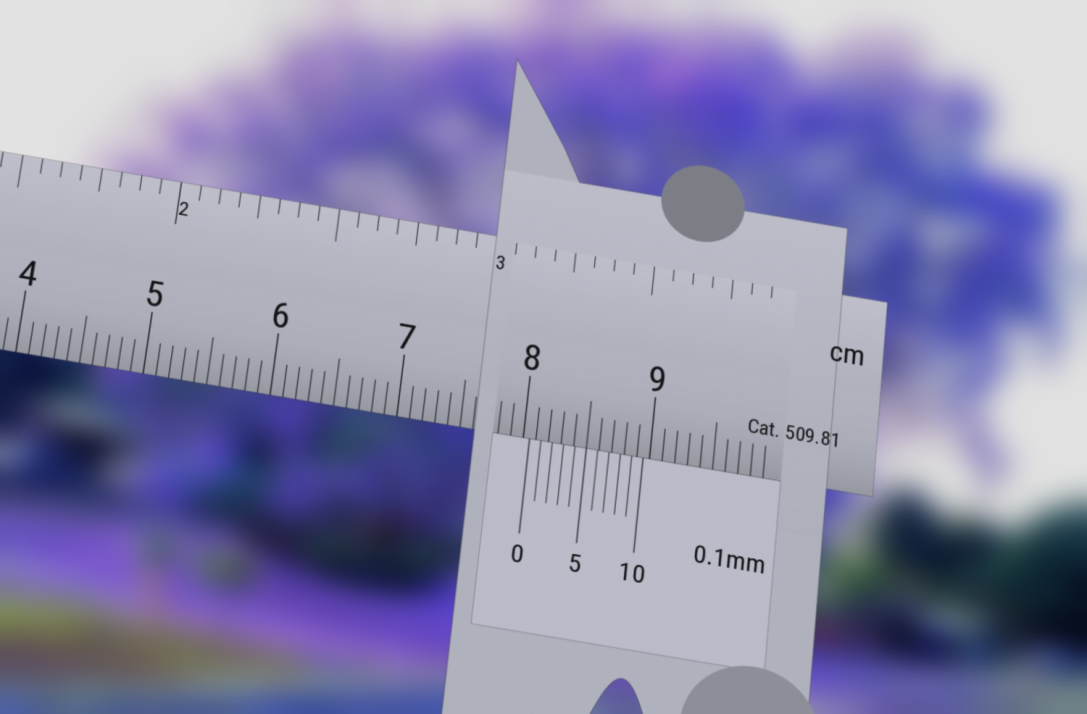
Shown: mm 80.5
